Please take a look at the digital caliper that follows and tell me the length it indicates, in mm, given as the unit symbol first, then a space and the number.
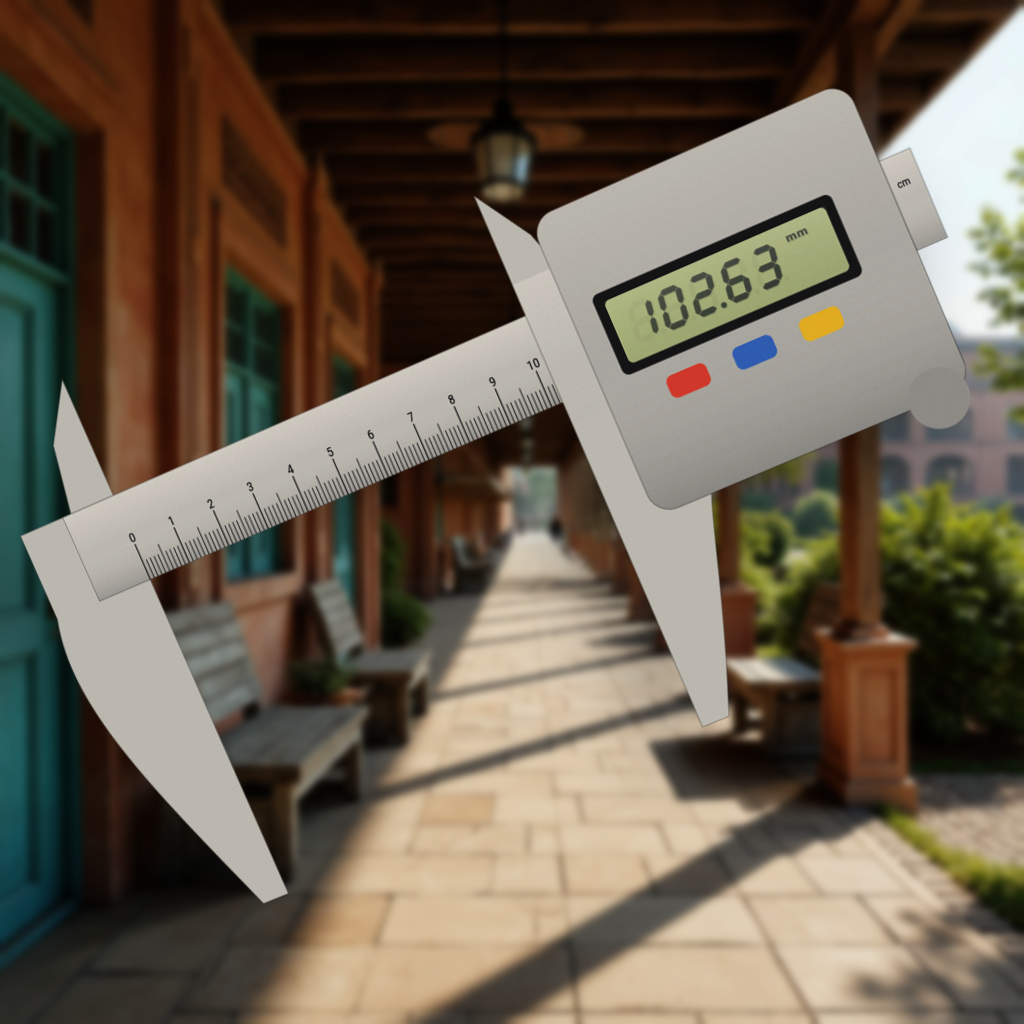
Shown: mm 102.63
